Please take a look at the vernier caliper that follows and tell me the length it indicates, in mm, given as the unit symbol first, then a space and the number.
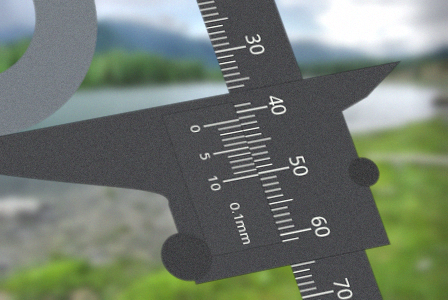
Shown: mm 41.2
